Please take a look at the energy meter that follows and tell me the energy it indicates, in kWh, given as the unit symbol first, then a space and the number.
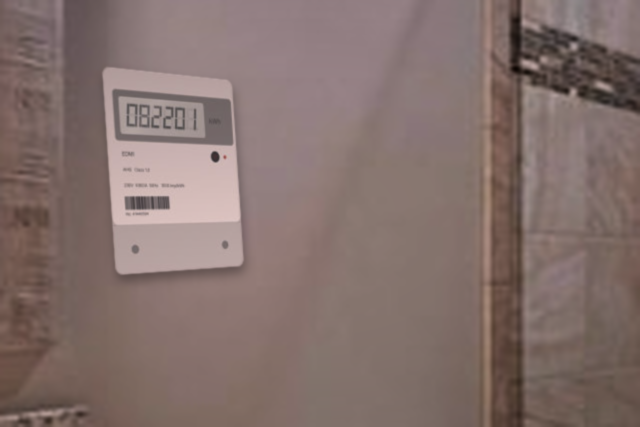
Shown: kWh 82201
